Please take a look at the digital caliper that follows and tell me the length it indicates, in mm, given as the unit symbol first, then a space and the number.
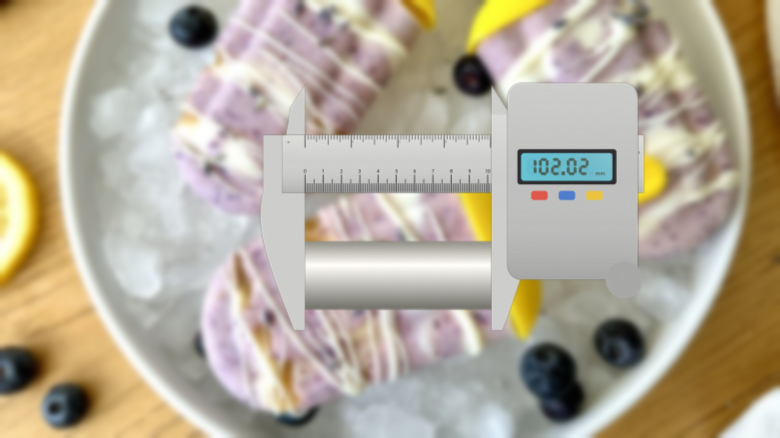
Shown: mm 102.02
